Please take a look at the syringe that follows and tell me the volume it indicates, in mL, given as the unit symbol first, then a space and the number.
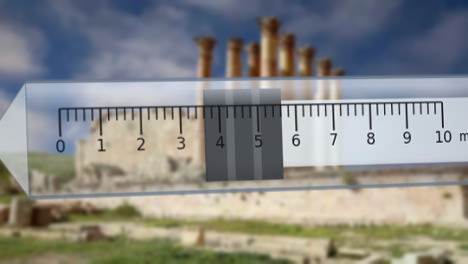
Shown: mL 3.6
